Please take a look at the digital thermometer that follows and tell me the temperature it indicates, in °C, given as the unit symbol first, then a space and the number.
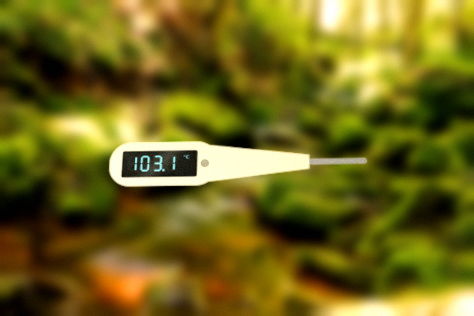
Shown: °C 103.1
